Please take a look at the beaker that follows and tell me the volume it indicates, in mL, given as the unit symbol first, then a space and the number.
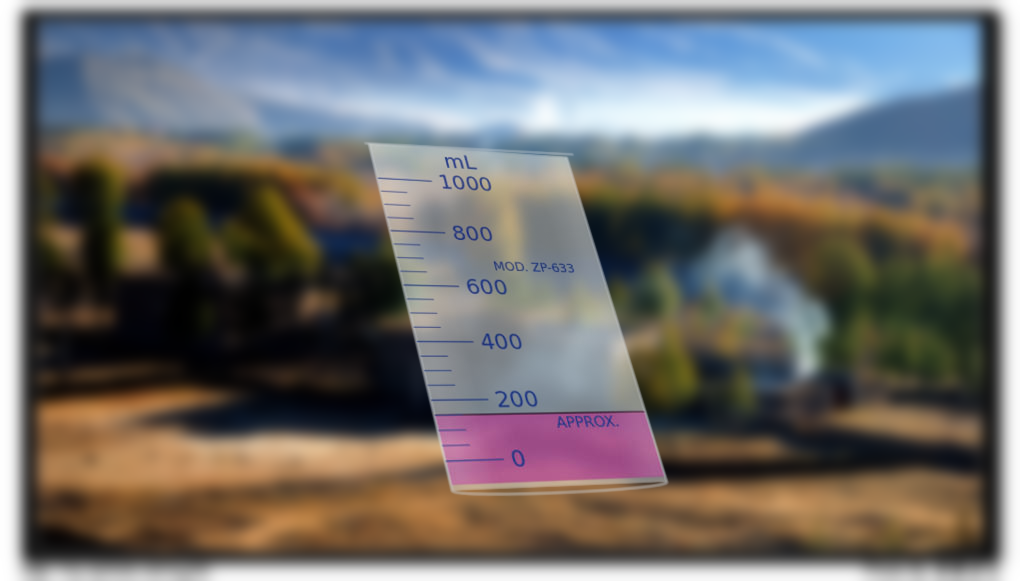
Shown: mL 150
